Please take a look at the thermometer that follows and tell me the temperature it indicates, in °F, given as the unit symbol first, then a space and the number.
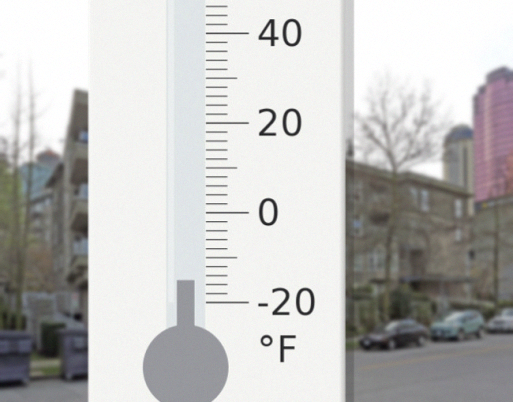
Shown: °F -15
